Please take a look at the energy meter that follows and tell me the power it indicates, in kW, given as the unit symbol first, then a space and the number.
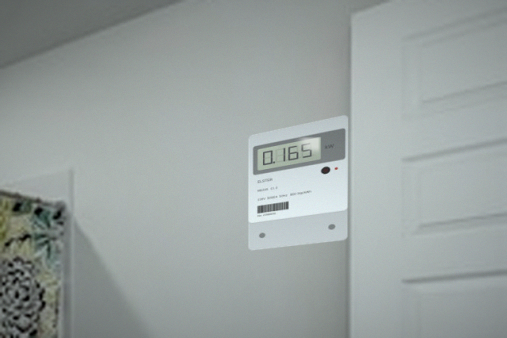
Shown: kW 0.165
